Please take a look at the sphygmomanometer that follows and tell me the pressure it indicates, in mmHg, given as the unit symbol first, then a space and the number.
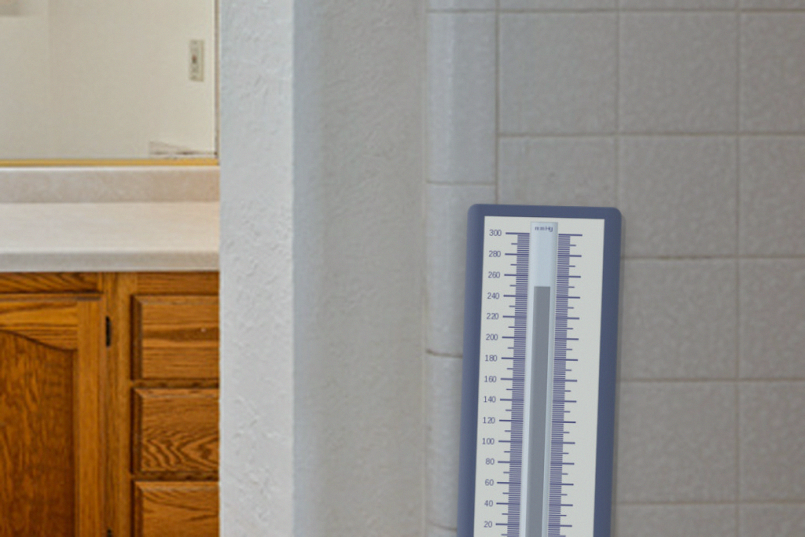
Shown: mmHg 250
